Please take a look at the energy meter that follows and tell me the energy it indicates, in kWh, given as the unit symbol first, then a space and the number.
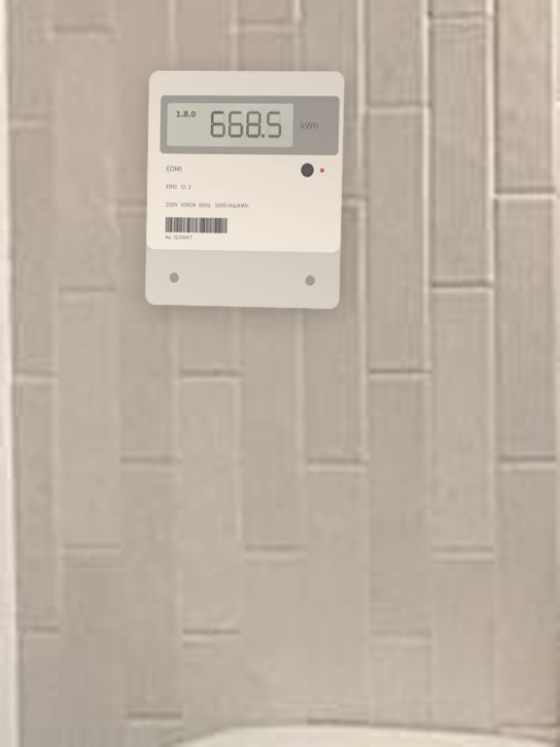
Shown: kWh 668.5
